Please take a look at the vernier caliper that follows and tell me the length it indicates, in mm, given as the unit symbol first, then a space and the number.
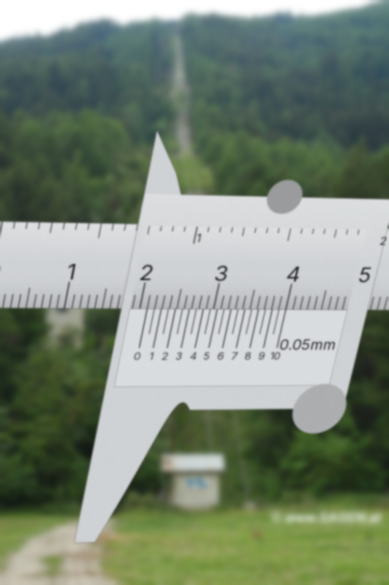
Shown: mm 21.0
